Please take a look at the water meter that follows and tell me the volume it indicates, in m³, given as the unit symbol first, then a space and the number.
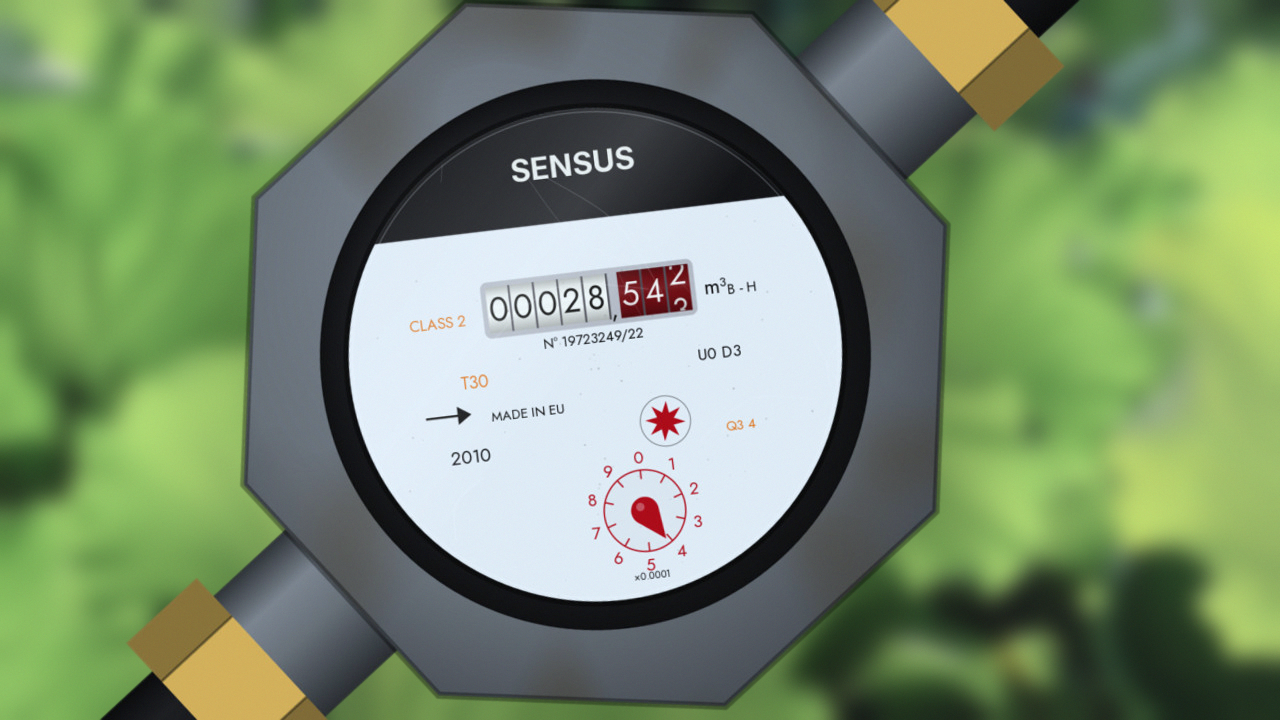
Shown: m³ 28.5424
